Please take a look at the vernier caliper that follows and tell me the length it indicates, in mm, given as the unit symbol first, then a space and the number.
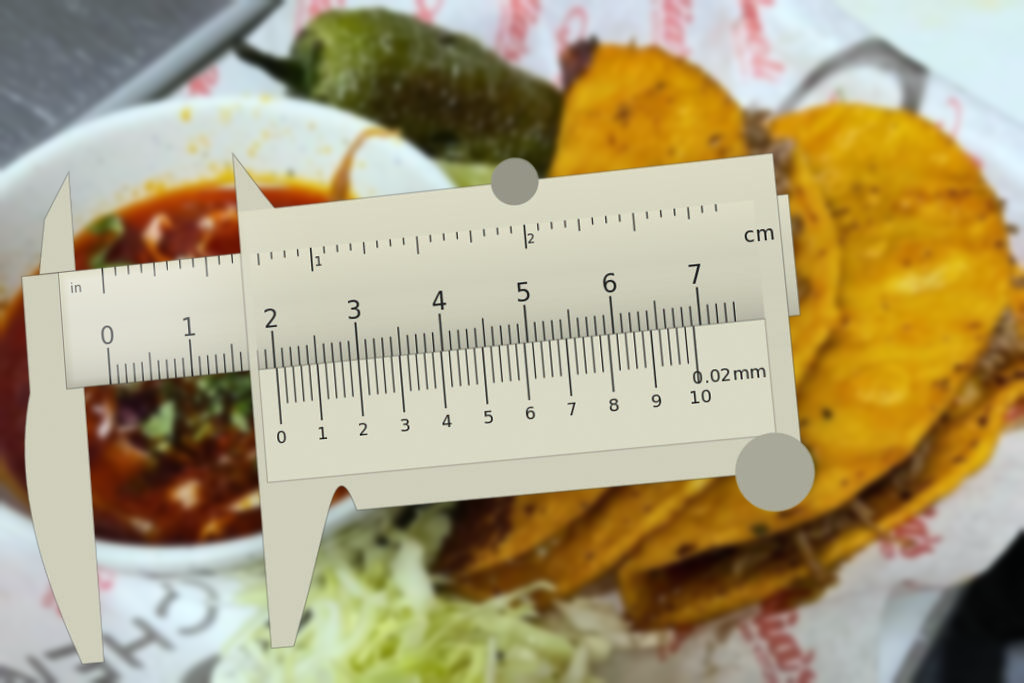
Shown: mm 20.2
